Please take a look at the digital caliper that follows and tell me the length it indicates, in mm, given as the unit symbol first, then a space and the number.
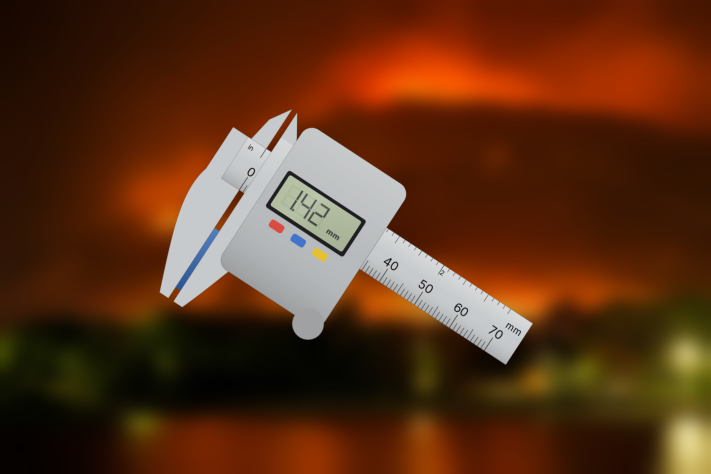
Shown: mm 1.42
